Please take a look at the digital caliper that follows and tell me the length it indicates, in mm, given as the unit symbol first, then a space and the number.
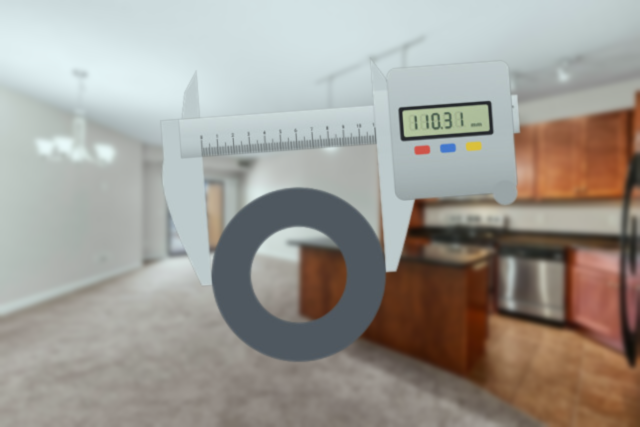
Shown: mm 110.31
